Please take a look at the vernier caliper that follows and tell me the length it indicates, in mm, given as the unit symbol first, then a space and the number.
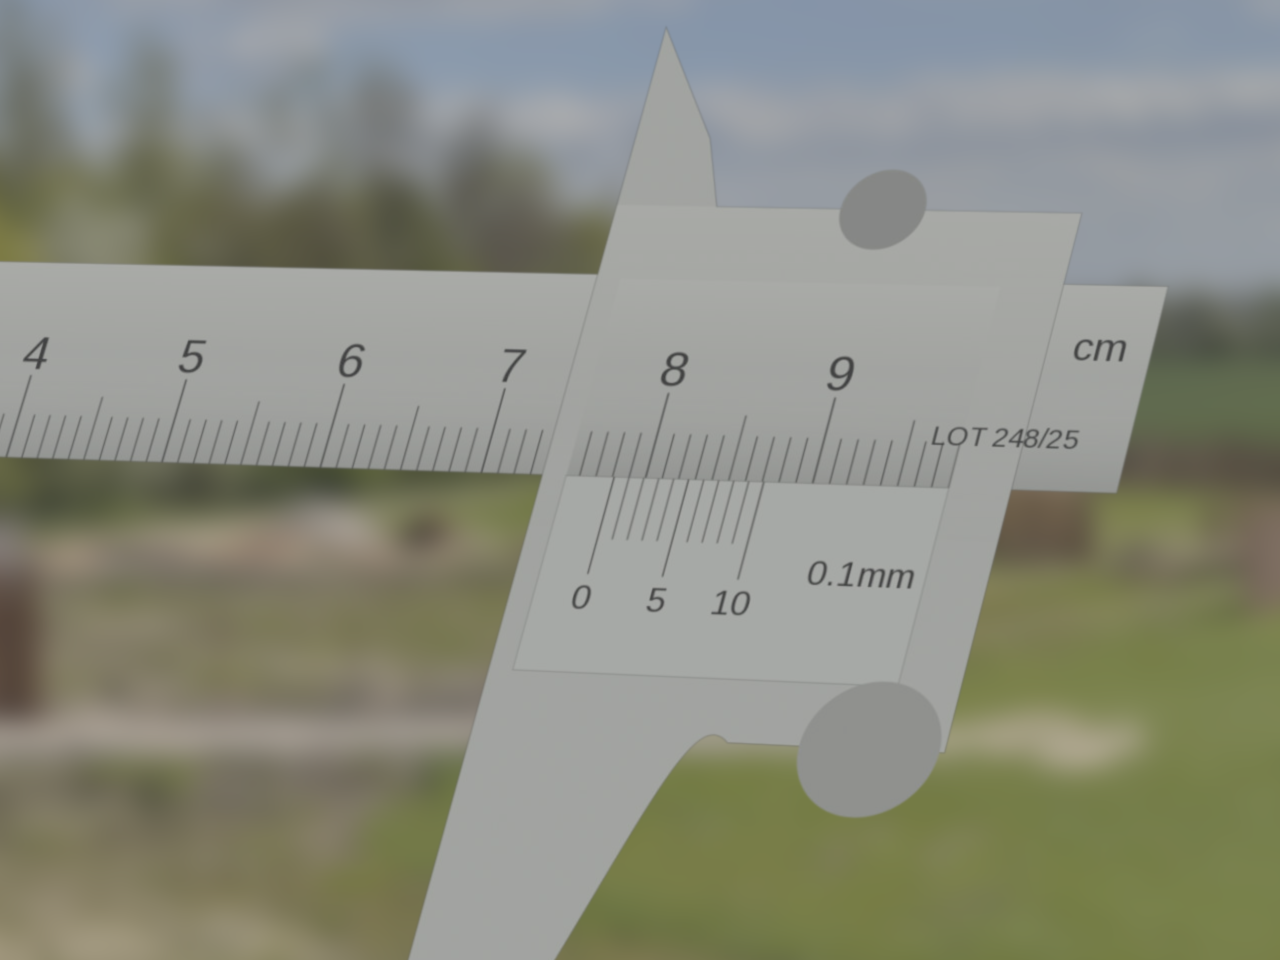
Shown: mm 78.1
